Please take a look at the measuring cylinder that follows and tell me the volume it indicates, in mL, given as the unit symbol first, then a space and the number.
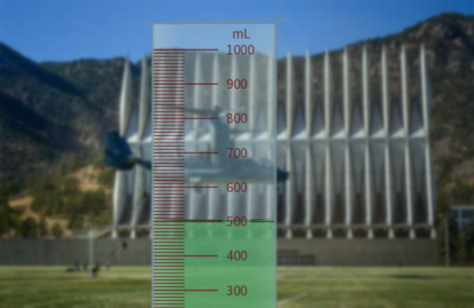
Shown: mL 500
